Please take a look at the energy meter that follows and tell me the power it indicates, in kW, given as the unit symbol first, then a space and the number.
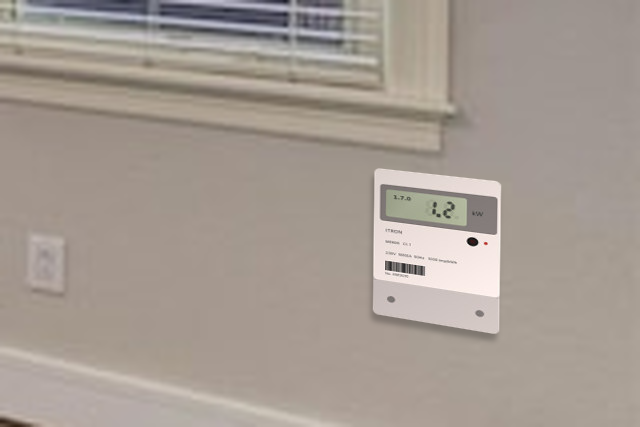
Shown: kW 1.2
